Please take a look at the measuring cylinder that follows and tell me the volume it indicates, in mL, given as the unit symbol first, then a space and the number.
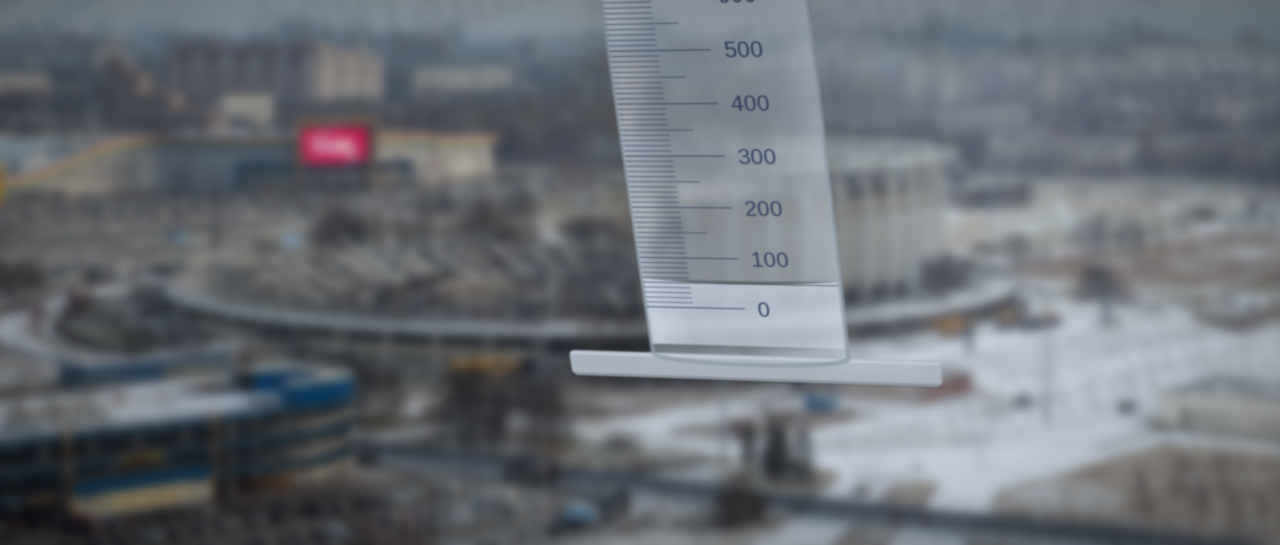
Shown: mL 50
